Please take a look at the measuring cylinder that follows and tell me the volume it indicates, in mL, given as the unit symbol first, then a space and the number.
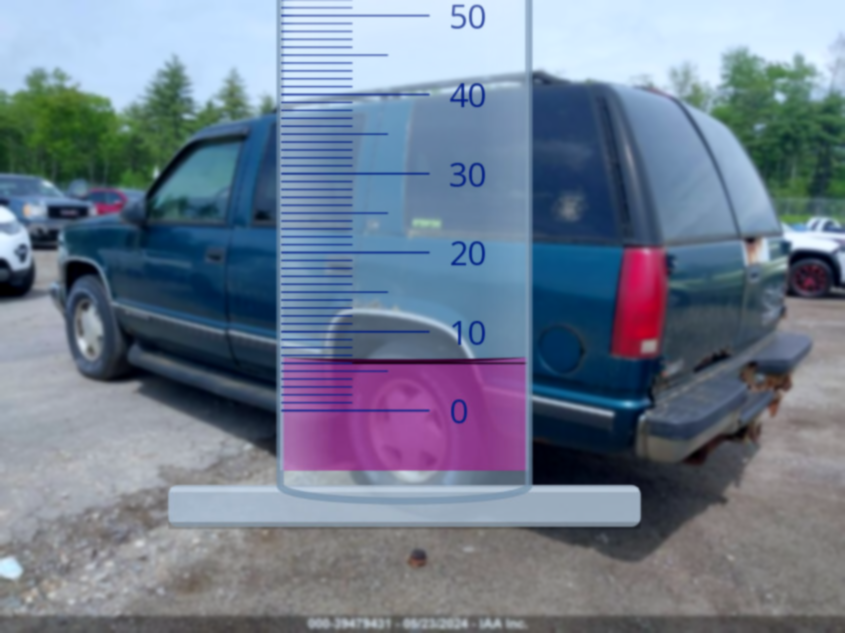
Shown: mL 6
